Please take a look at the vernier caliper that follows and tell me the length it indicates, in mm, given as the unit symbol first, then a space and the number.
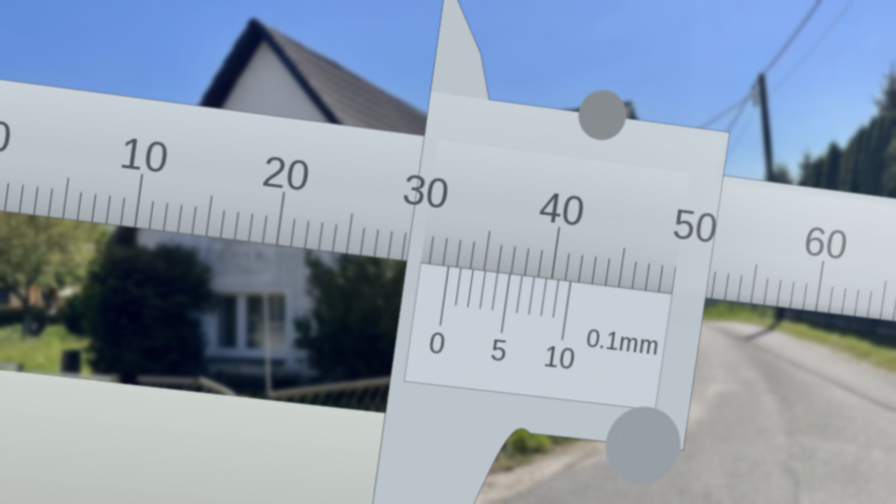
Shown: mm 32.4
